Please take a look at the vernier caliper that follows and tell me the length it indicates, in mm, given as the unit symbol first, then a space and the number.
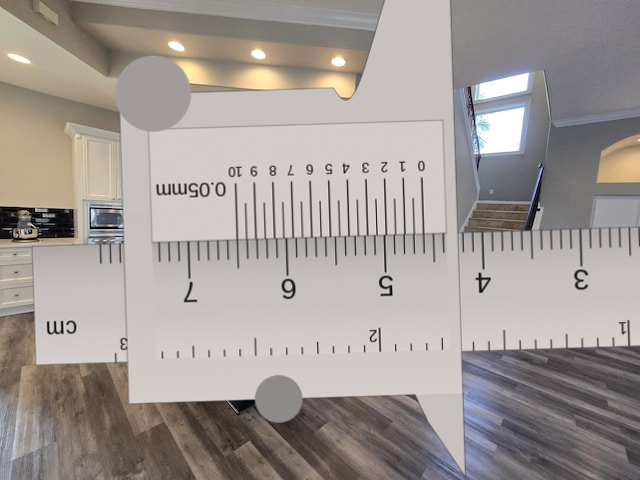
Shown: mm 46.0
